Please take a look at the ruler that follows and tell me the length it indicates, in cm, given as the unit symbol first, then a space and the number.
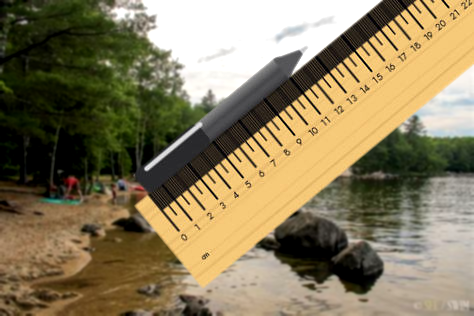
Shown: cm 13
